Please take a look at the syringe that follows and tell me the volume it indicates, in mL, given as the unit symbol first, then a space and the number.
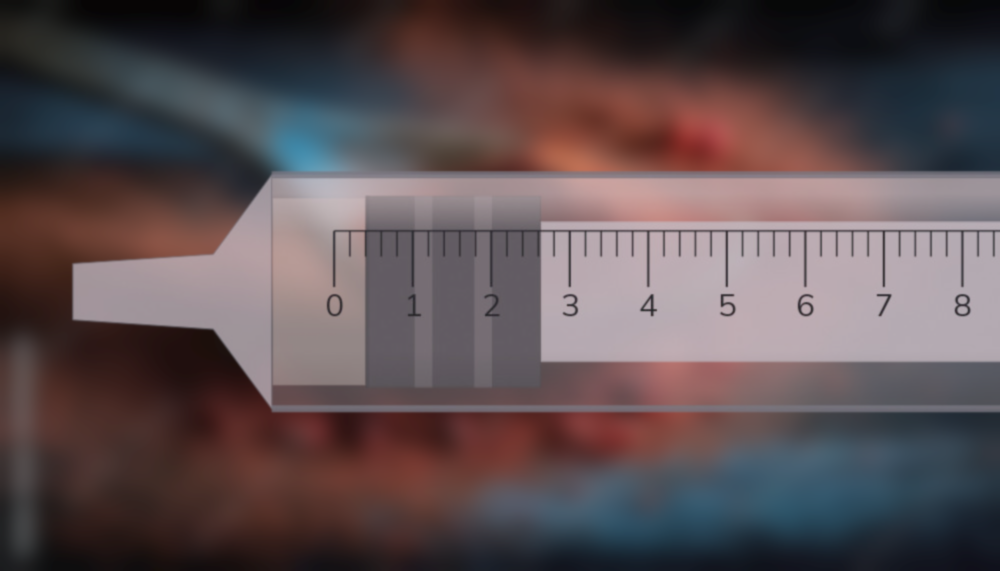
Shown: mL 0.4
